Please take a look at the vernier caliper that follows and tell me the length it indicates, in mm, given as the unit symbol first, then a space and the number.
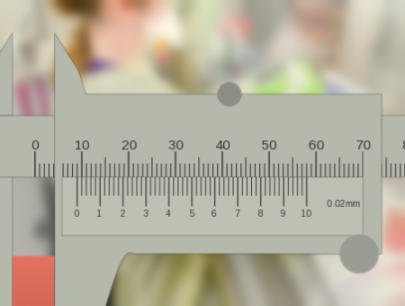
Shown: mm 9.0
